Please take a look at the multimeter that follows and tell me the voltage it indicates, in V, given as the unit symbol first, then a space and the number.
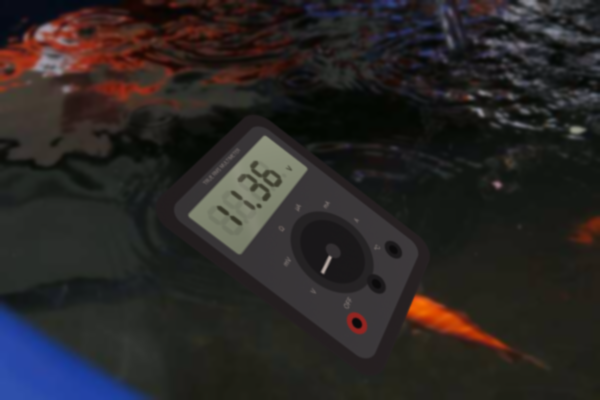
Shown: V 11.36
